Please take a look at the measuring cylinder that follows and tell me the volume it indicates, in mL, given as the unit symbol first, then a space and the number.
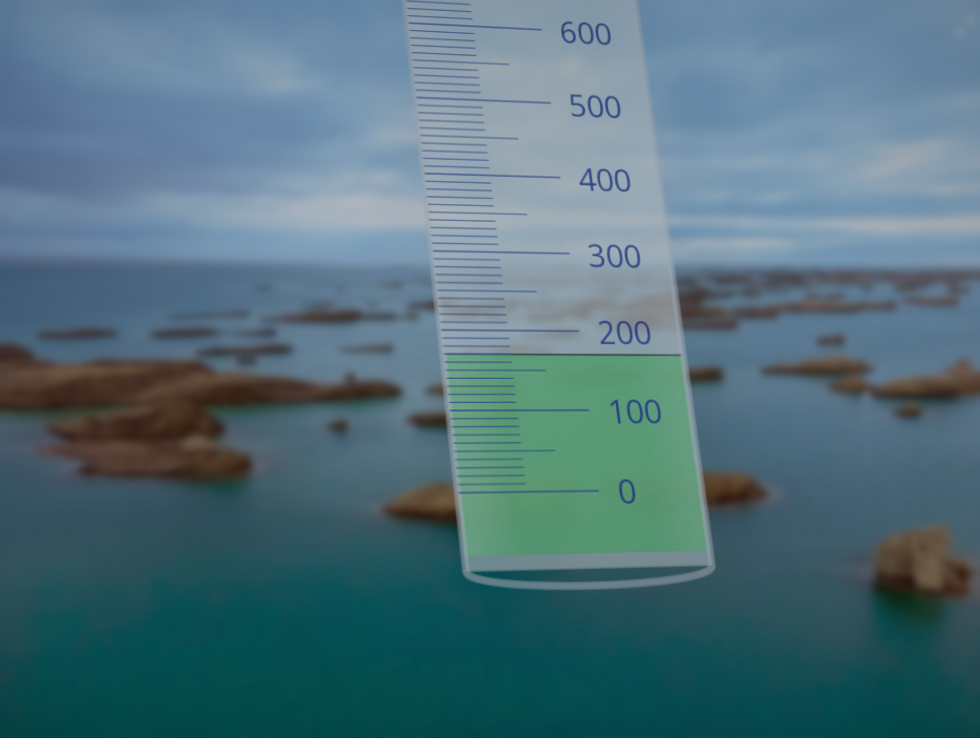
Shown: mL 170
